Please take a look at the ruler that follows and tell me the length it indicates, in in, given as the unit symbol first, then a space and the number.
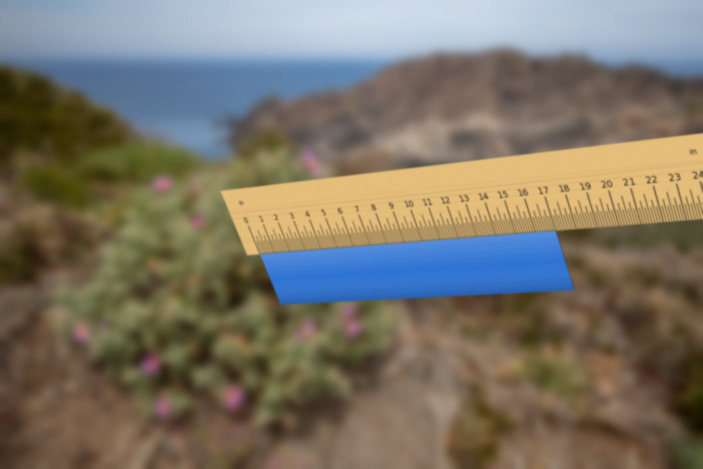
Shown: in 17
